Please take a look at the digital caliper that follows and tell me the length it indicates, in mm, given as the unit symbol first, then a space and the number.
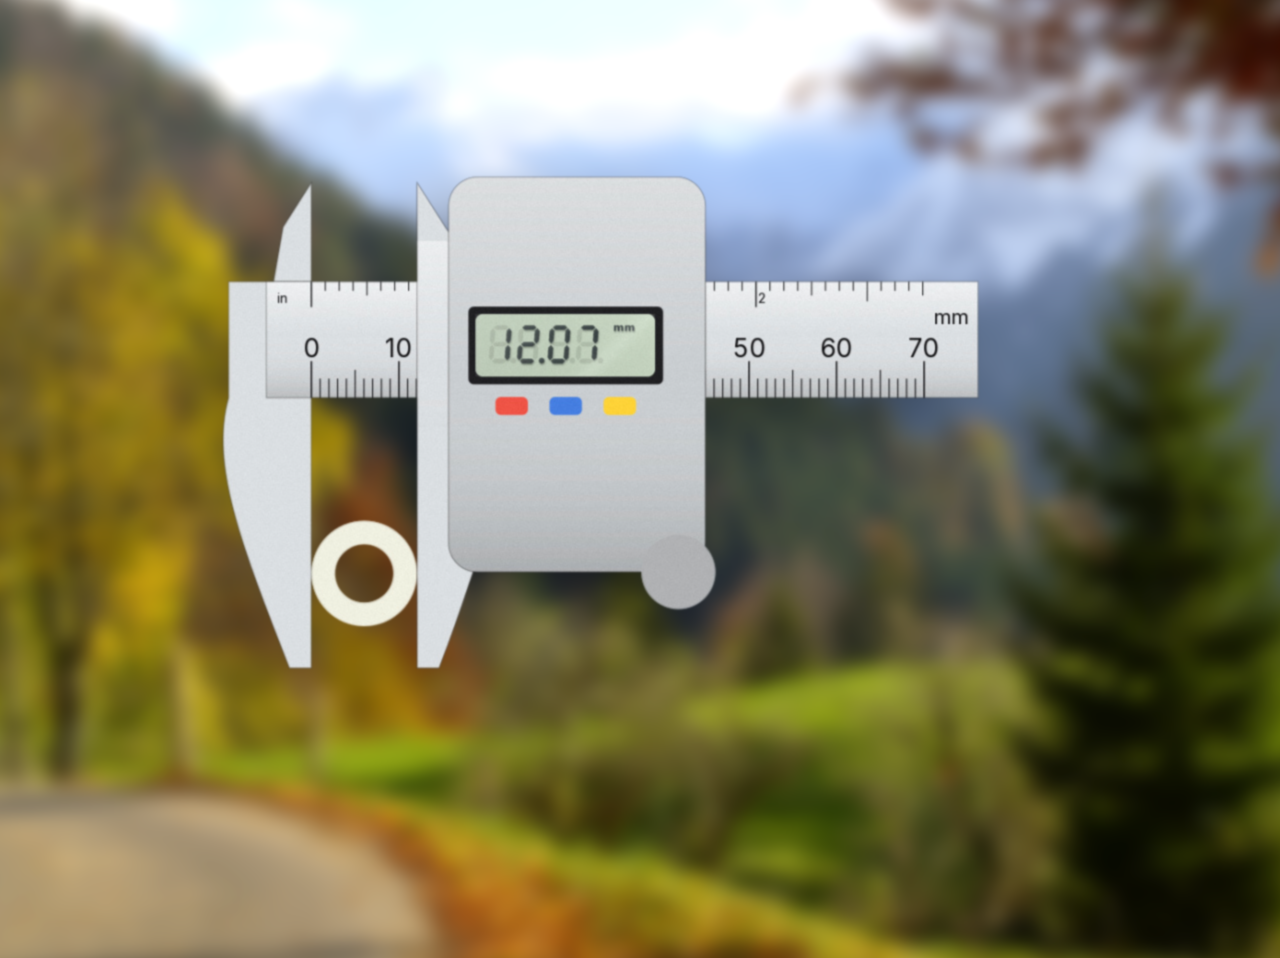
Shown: mm 12.07
